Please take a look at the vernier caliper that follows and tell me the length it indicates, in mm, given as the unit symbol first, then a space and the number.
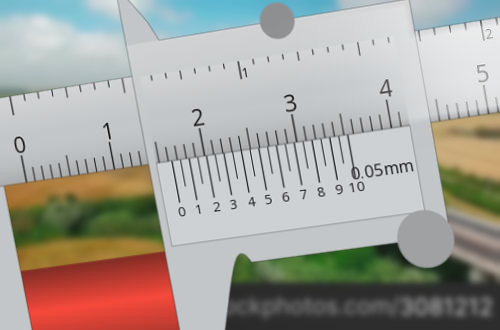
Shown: mm 16.4
